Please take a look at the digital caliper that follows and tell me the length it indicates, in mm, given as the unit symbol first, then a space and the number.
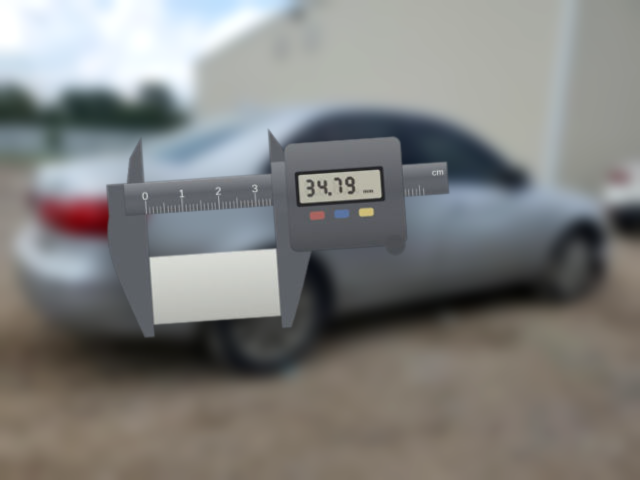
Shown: mm 34.79
